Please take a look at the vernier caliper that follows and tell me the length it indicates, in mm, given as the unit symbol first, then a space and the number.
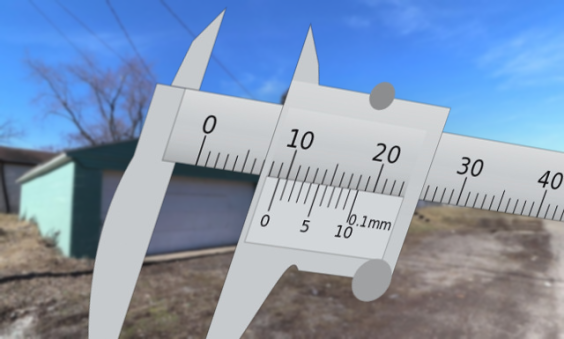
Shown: mm 9.2
